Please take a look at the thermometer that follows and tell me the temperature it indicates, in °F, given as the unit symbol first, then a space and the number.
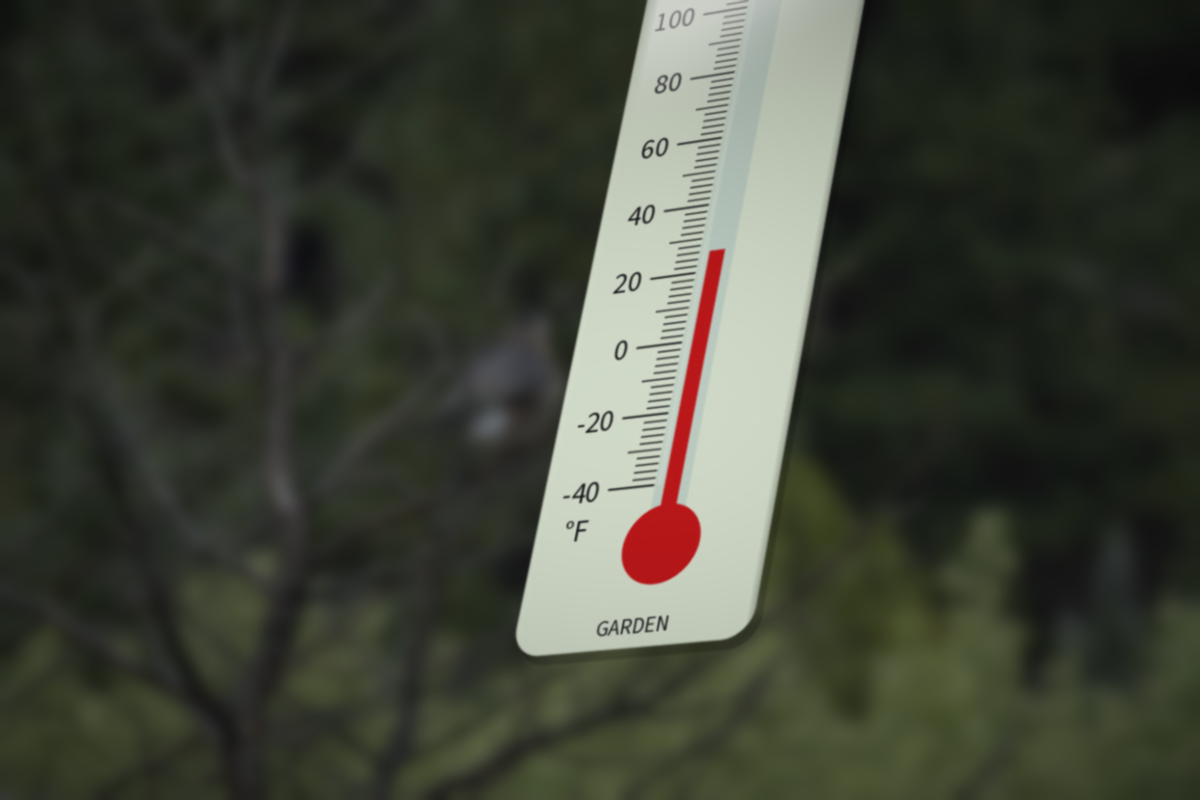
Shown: °F 26
